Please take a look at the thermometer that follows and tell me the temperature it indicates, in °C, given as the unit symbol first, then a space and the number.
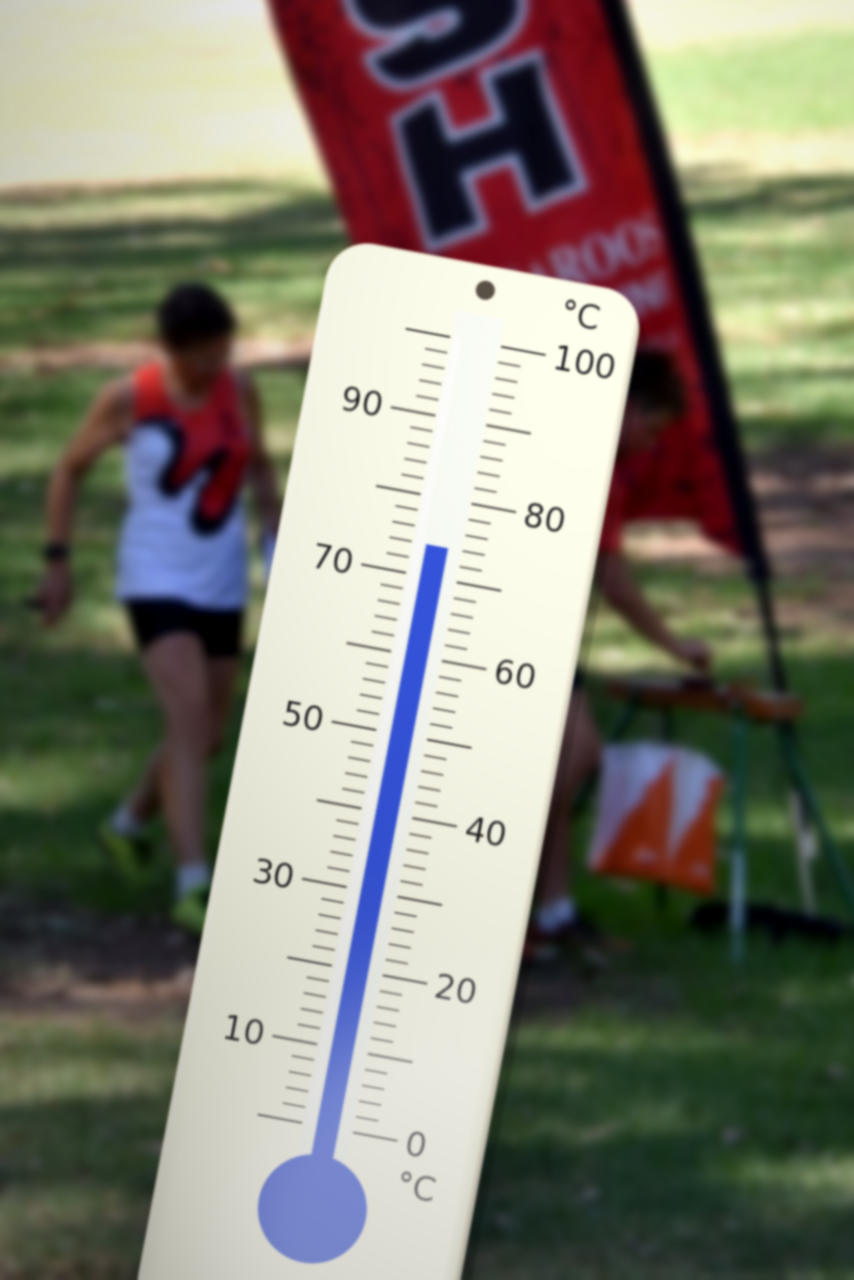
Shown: °C 74
